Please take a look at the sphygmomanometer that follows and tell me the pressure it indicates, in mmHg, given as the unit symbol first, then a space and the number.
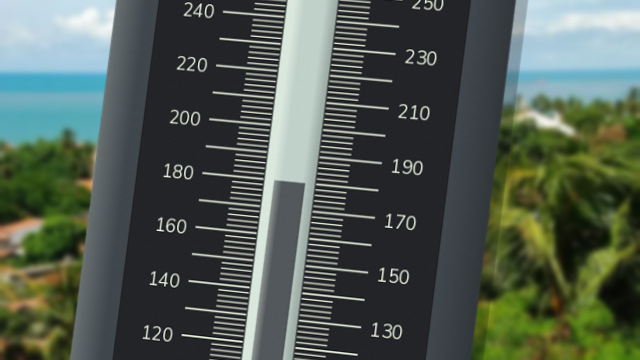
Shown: mmHg 180
